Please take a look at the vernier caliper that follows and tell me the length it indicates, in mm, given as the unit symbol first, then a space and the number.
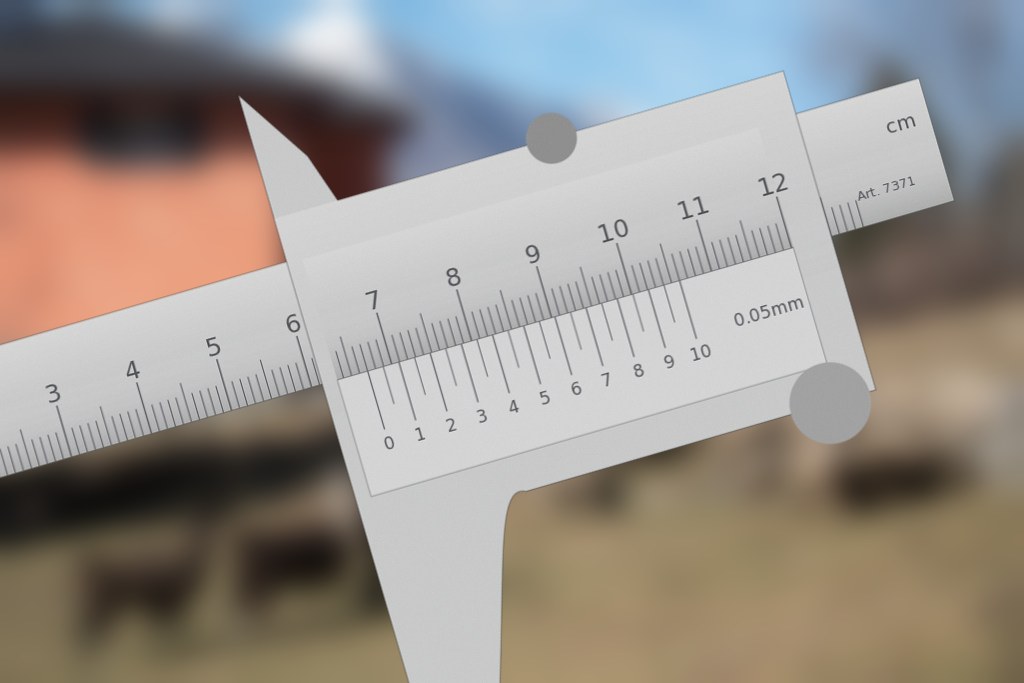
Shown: mm 67.0
